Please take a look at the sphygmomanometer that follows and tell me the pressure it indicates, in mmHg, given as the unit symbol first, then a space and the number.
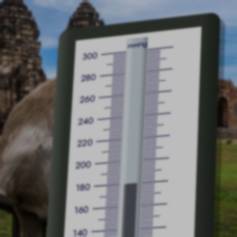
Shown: mmHg 180
